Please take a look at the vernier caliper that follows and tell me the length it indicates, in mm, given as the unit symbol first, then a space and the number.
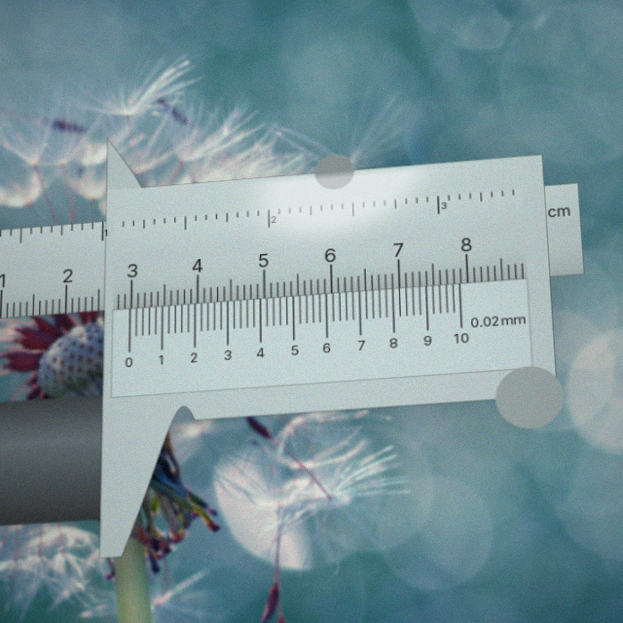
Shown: mm 29.8
